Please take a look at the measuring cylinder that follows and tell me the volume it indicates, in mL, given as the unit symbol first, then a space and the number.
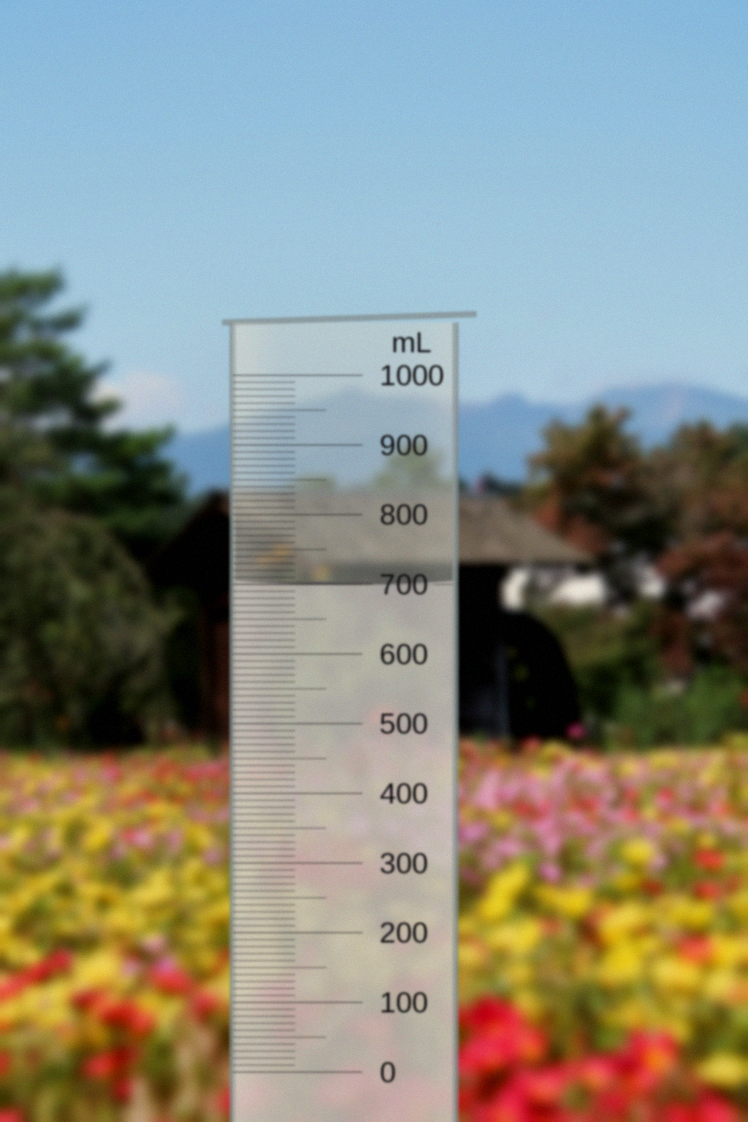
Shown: mL 700
